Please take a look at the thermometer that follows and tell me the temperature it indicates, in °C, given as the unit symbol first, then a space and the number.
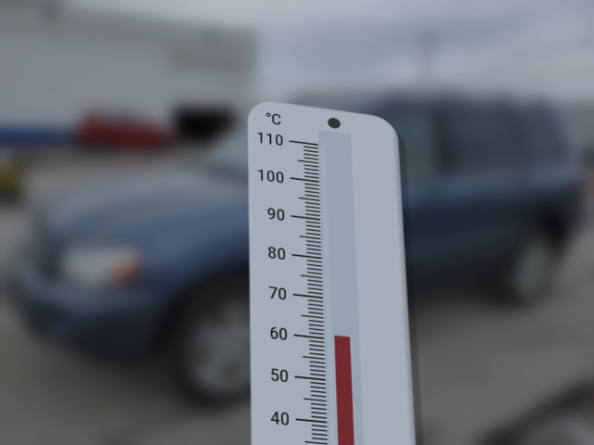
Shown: °C 61
